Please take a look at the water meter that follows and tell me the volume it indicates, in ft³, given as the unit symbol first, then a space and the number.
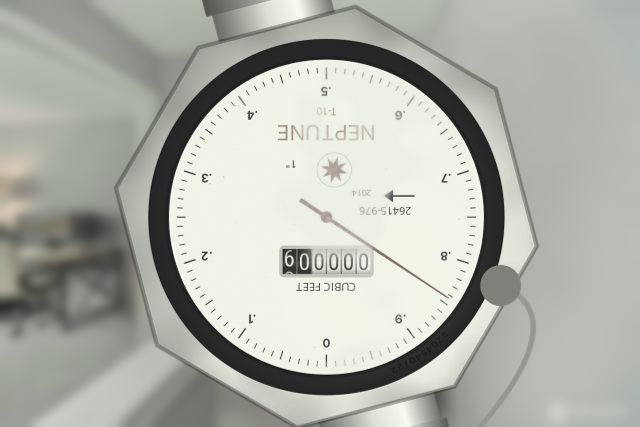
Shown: ft³ 8.84
